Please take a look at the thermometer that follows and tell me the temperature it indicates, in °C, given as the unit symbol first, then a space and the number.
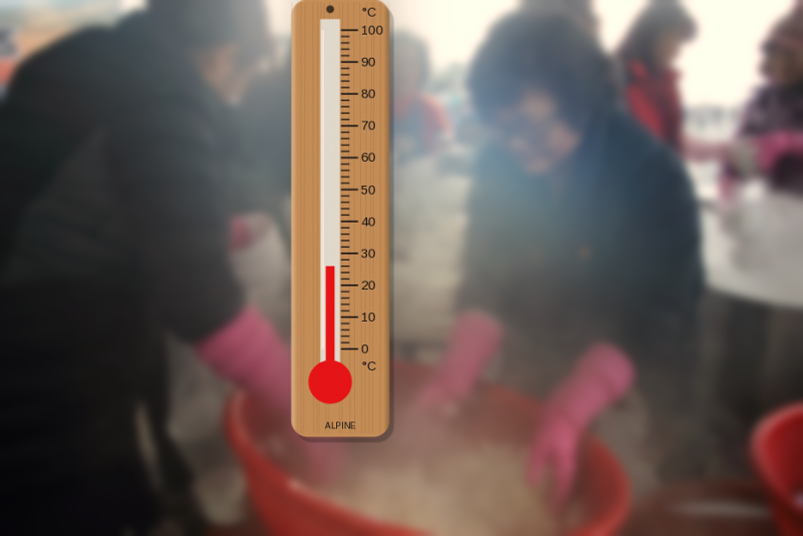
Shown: °C 26
